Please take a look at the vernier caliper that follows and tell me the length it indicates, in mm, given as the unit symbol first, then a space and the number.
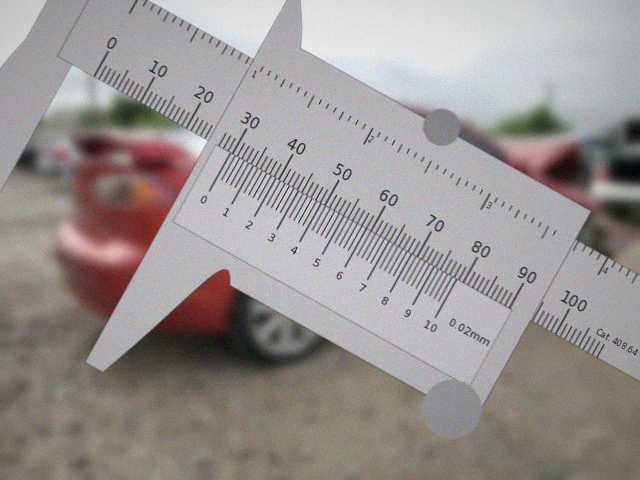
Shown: mm 29.6
